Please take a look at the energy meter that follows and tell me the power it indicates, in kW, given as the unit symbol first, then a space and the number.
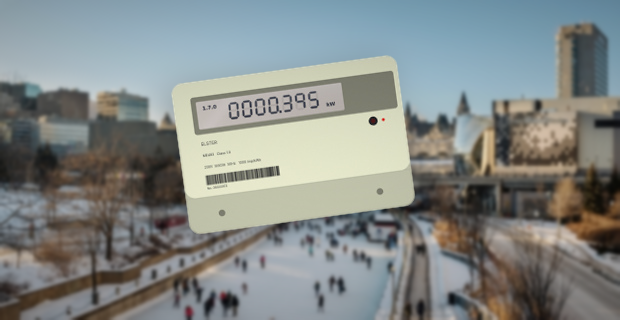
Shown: kW 0.395
